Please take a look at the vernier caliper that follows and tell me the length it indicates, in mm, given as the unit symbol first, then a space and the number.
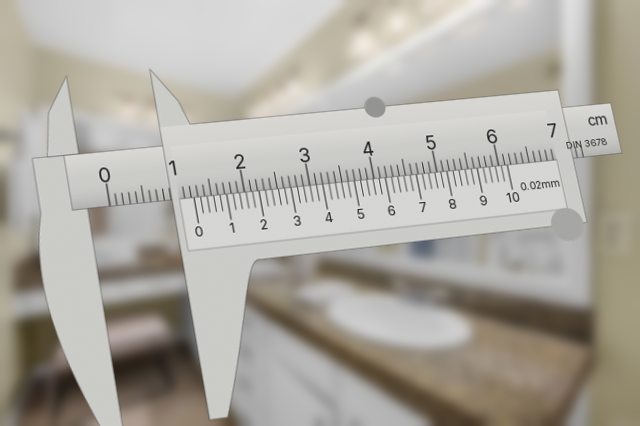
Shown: mm 12.4
